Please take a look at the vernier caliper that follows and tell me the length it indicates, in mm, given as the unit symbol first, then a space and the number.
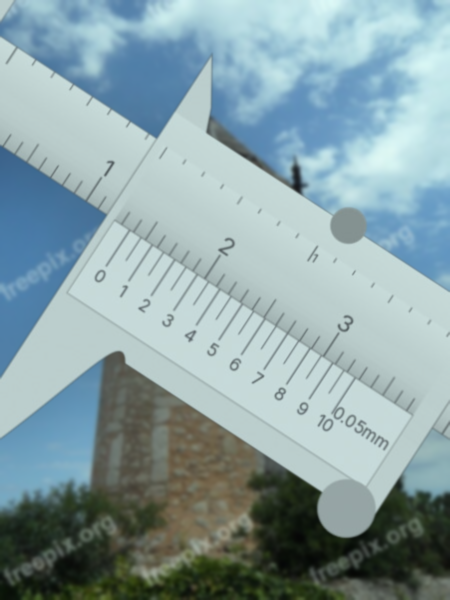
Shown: mm 13.7
